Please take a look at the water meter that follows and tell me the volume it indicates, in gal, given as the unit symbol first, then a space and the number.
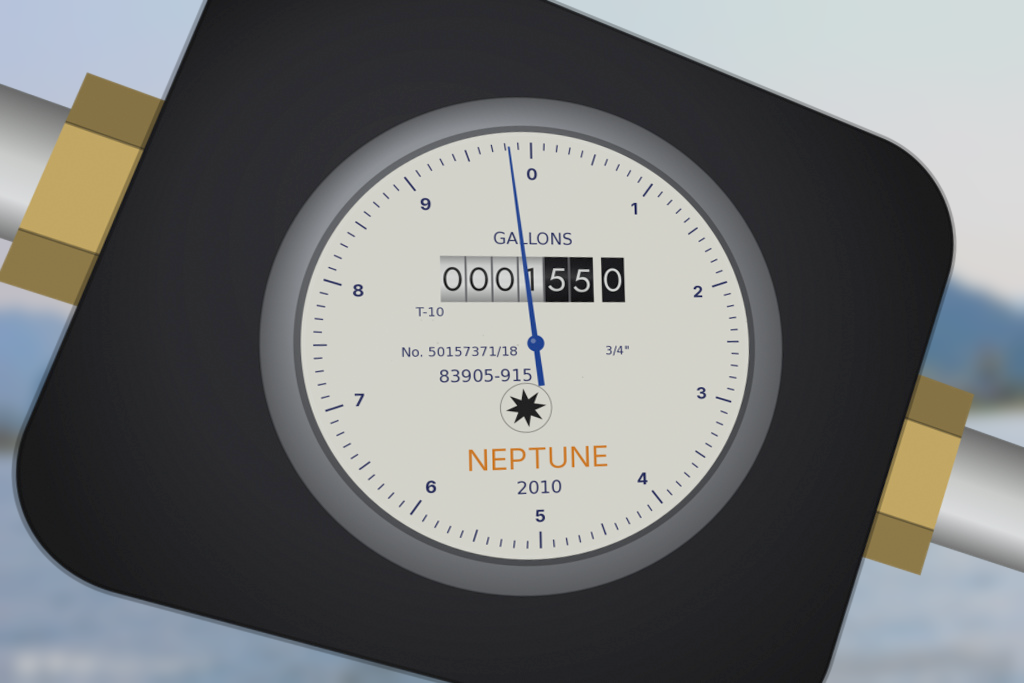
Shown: gal 1549.8
